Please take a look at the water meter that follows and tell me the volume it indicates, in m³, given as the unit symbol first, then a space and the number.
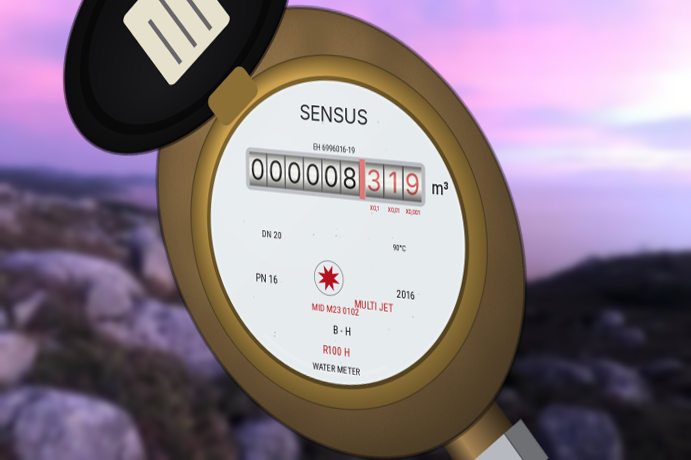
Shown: m³ 8.319
